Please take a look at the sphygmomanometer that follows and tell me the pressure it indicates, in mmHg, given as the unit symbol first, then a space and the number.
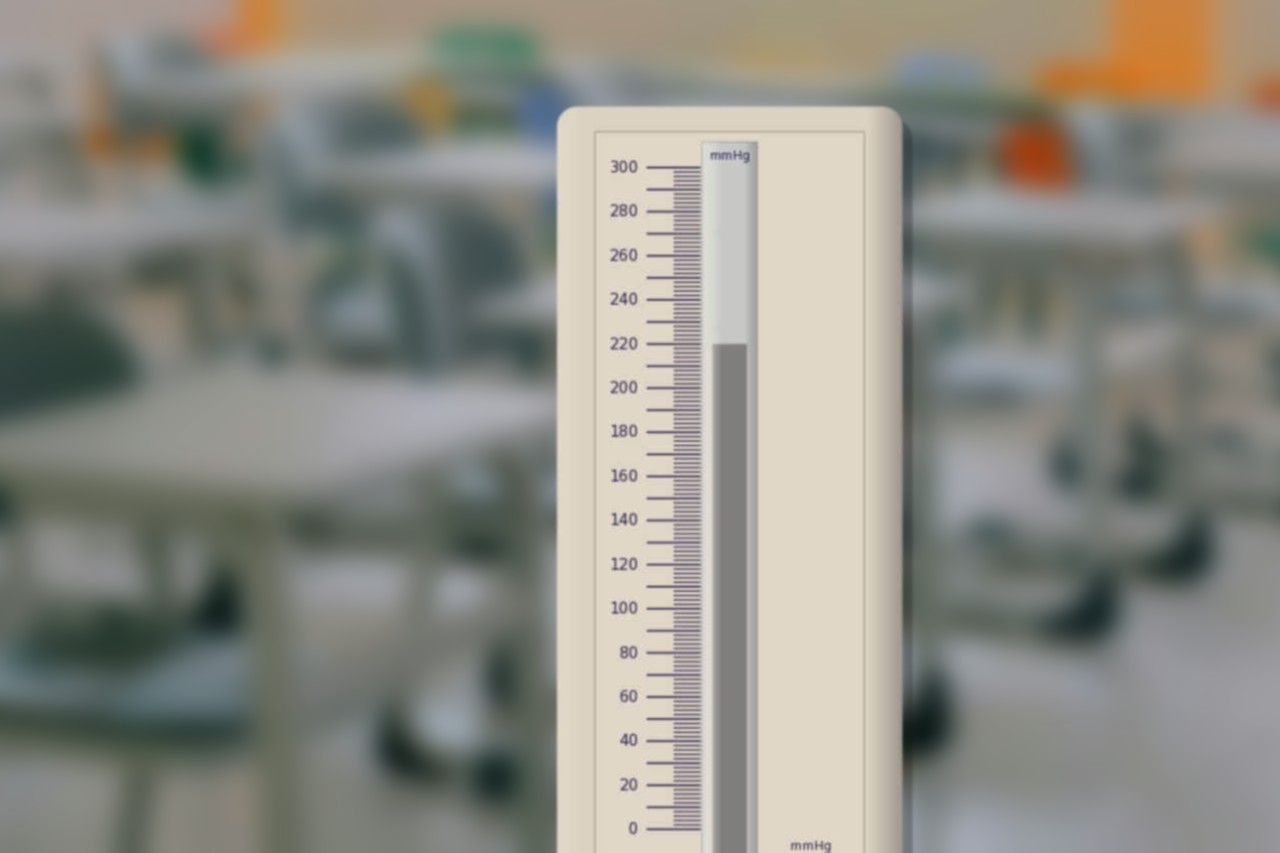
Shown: mmHg 220
